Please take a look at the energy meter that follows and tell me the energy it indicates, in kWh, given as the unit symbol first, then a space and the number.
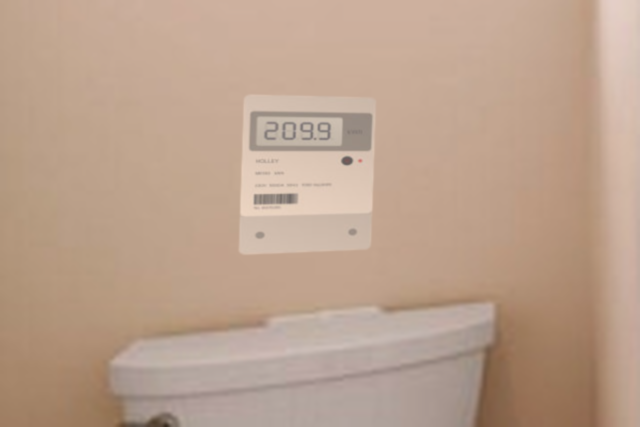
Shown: kWh 209.9
